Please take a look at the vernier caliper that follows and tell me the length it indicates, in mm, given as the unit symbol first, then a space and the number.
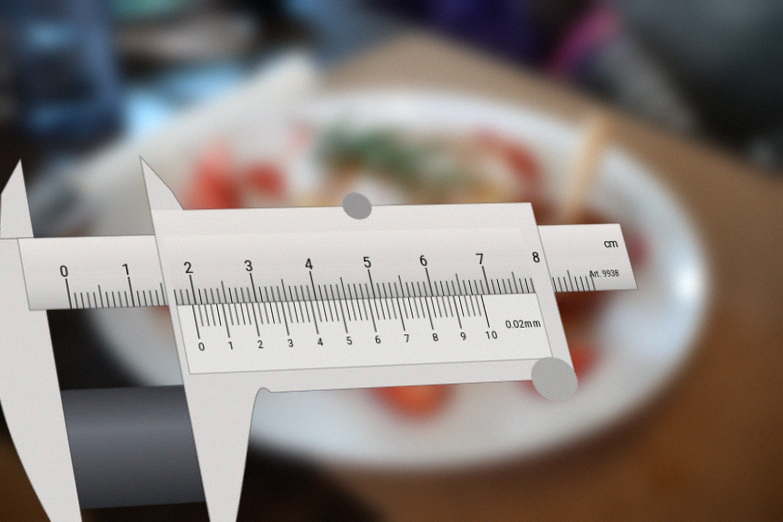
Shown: mm 19.5
